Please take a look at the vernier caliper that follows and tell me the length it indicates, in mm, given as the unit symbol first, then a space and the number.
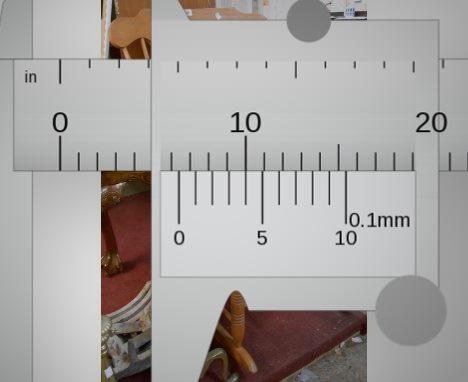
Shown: mm 6.4
